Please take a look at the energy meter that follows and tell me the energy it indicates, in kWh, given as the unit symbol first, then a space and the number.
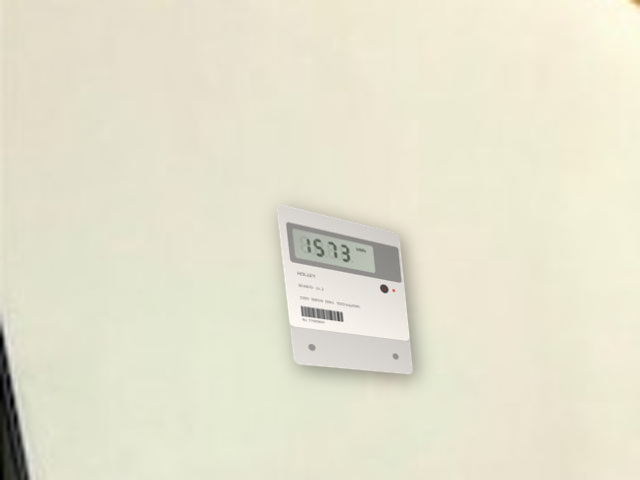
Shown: kWh 1573
